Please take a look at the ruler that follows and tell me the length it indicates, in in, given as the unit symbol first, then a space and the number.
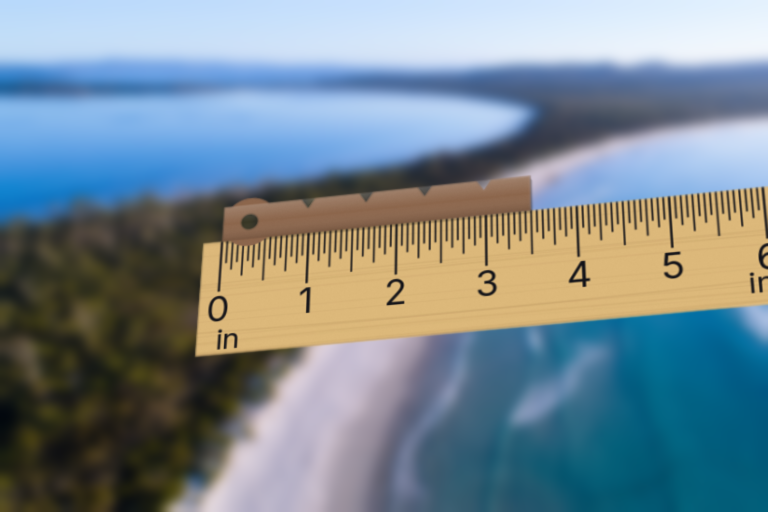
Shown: in 3.5
